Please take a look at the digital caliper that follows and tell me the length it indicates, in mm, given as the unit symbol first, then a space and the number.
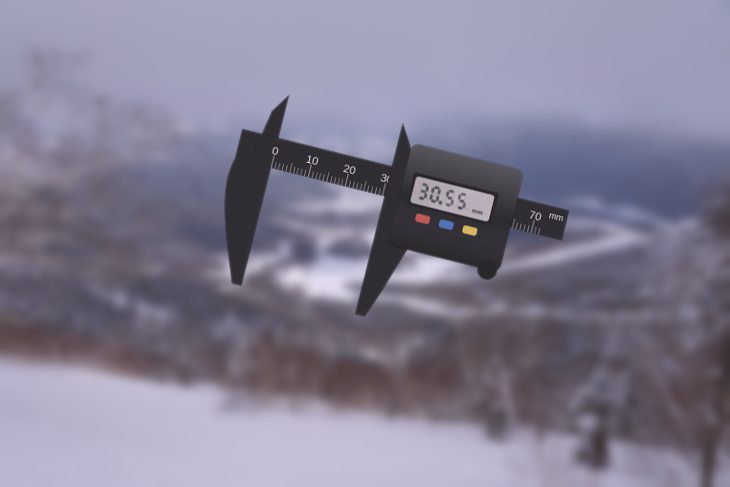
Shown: mm 30.55
